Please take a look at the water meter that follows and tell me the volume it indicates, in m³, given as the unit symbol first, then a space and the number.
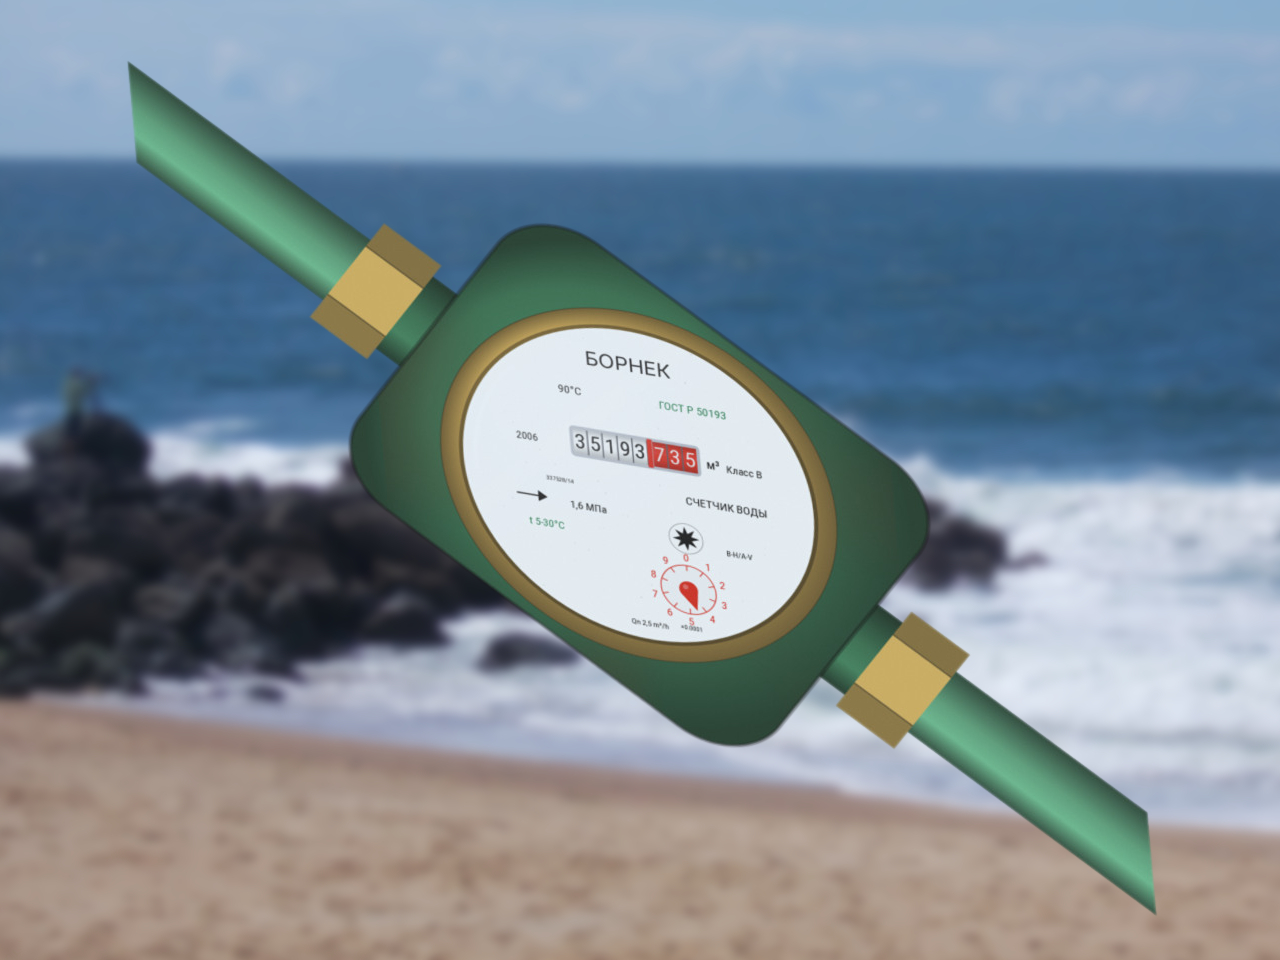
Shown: m³ 35193.7354
